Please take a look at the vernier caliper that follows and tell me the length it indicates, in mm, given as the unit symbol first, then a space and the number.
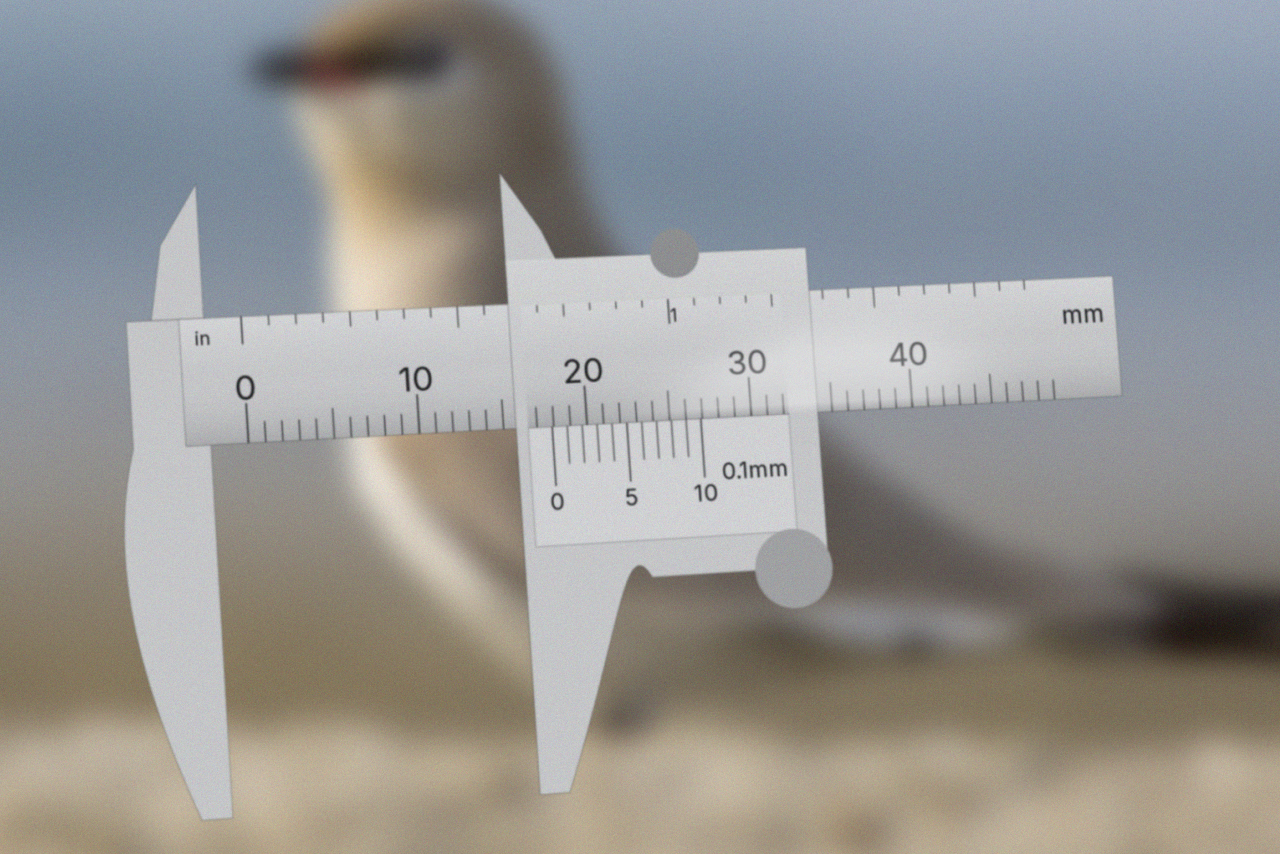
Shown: mm 17.9
